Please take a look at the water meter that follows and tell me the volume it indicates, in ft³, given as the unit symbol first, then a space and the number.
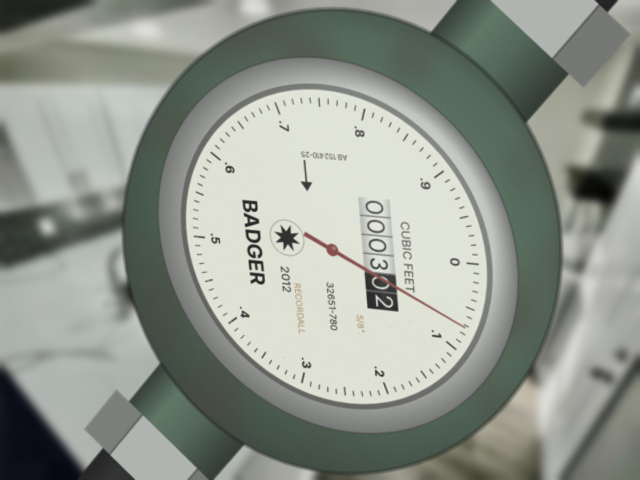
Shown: ft³ 302.07
